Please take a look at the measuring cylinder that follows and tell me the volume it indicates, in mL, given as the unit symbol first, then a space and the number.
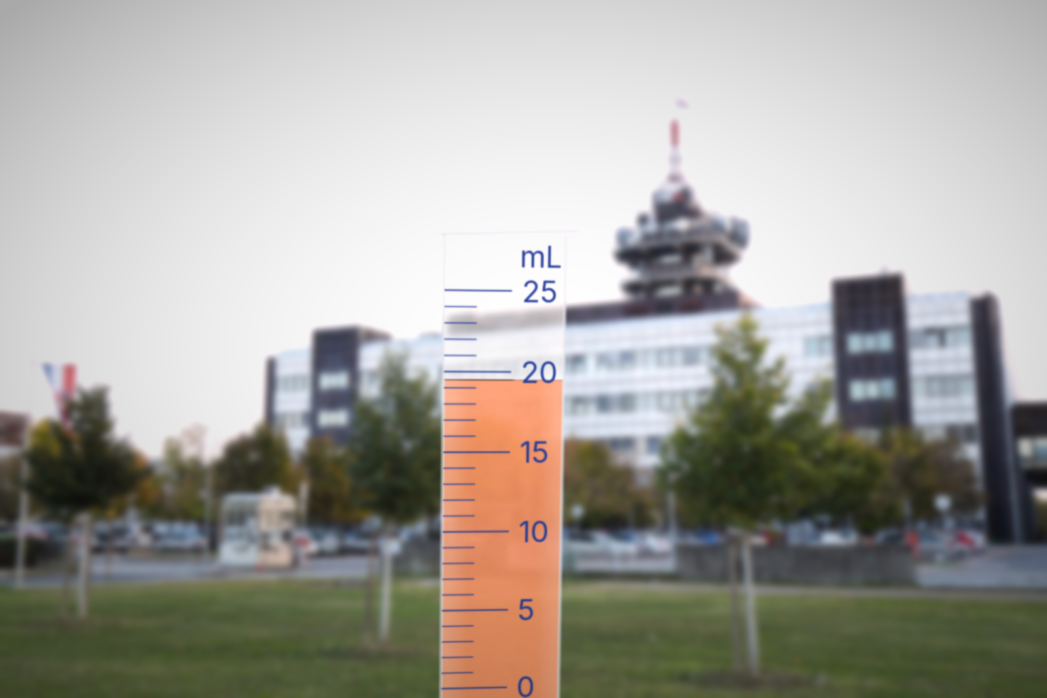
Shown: mL 19.5
